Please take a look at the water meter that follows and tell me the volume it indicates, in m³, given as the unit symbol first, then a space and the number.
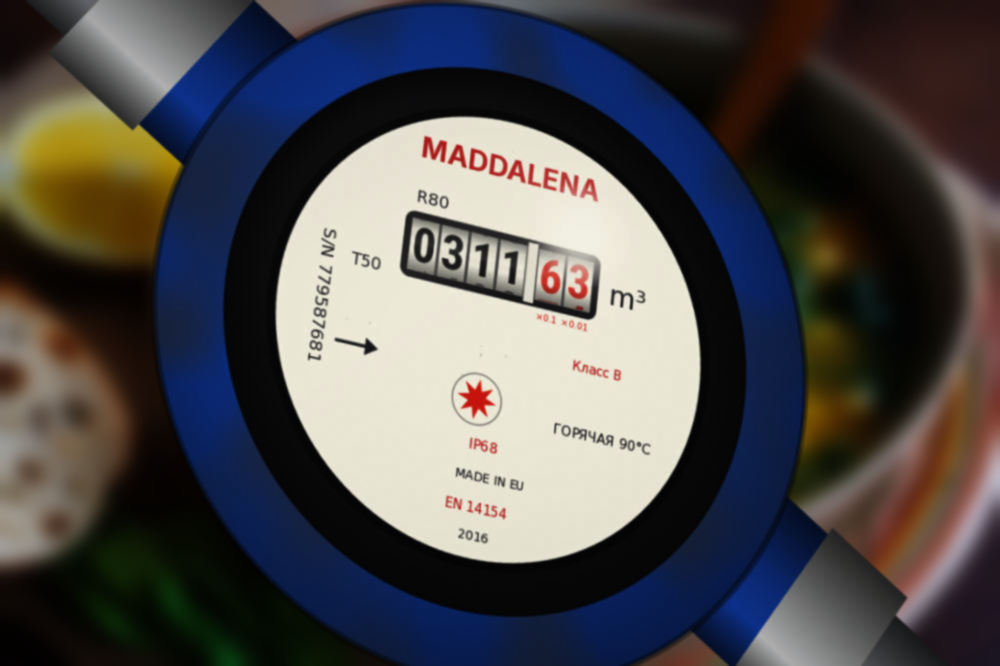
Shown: m³ 311.63
